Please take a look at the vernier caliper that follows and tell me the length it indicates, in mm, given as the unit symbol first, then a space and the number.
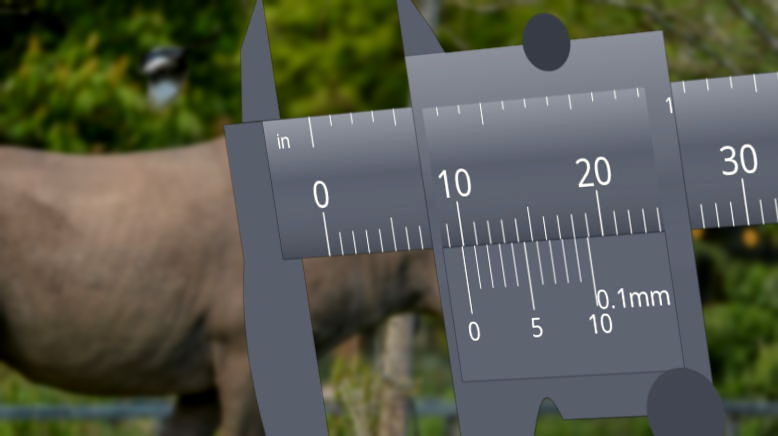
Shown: mm 9.9
